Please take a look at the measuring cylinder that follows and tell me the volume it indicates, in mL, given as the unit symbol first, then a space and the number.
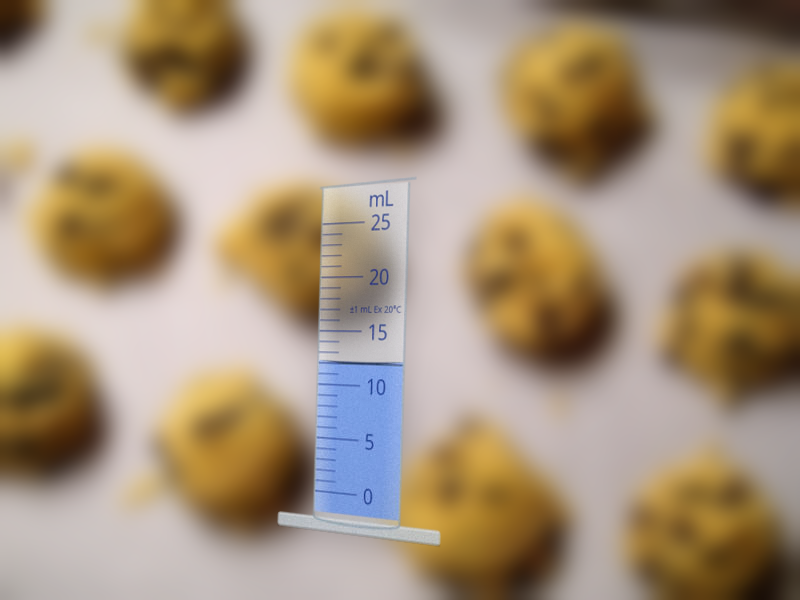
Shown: mL 12
